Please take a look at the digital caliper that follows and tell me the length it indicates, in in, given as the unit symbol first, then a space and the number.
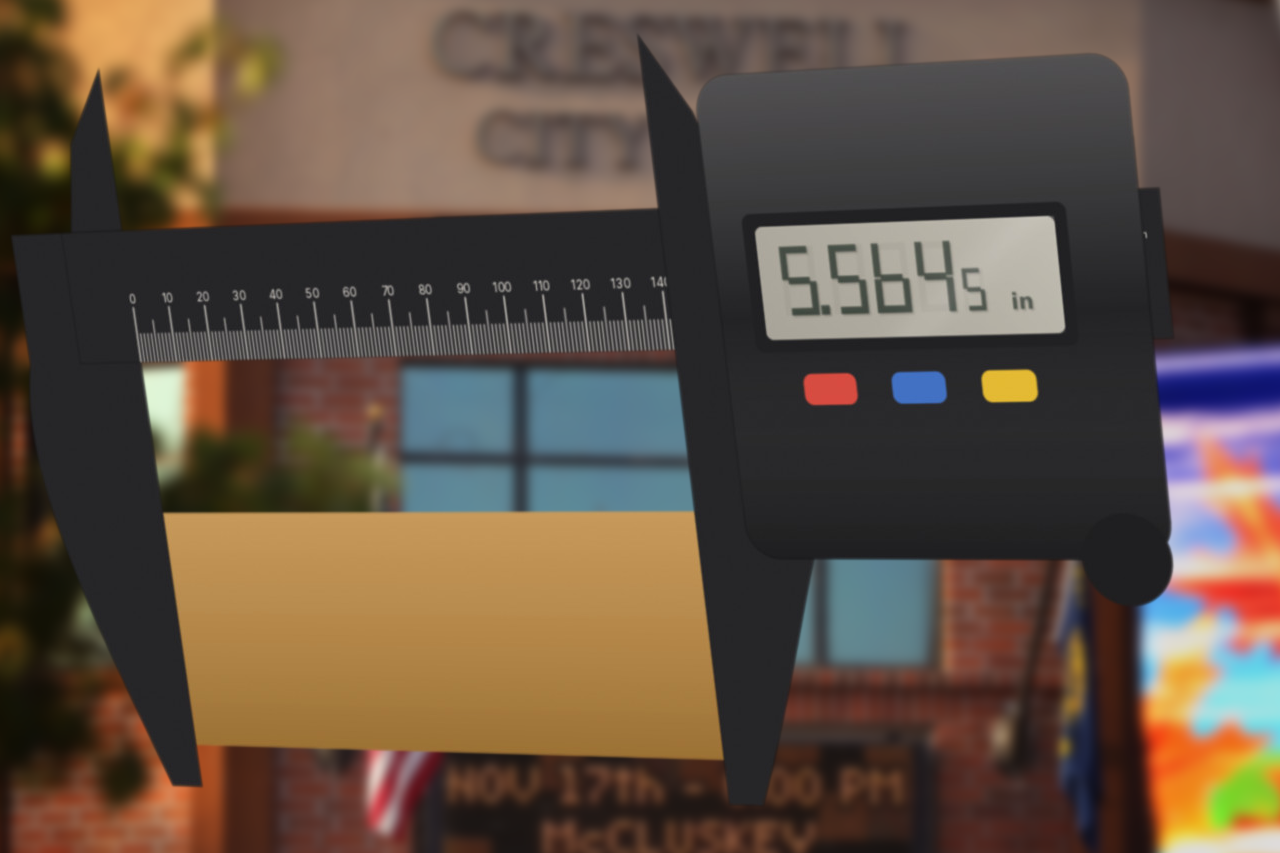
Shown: in 5.5645
